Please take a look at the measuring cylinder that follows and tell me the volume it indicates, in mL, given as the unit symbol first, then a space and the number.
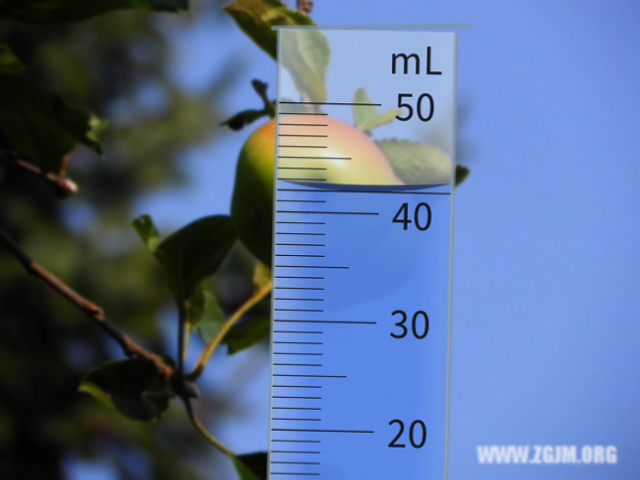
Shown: mL 42
